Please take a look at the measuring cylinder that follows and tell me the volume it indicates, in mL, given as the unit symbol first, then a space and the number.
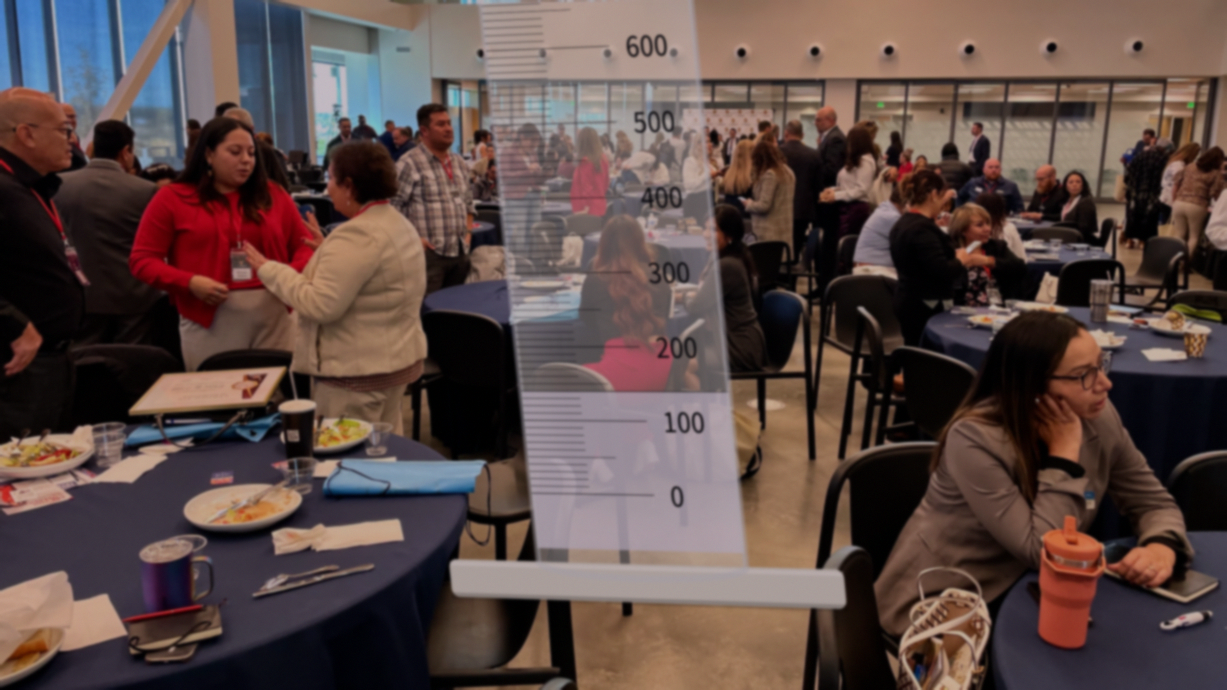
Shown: mL 140
